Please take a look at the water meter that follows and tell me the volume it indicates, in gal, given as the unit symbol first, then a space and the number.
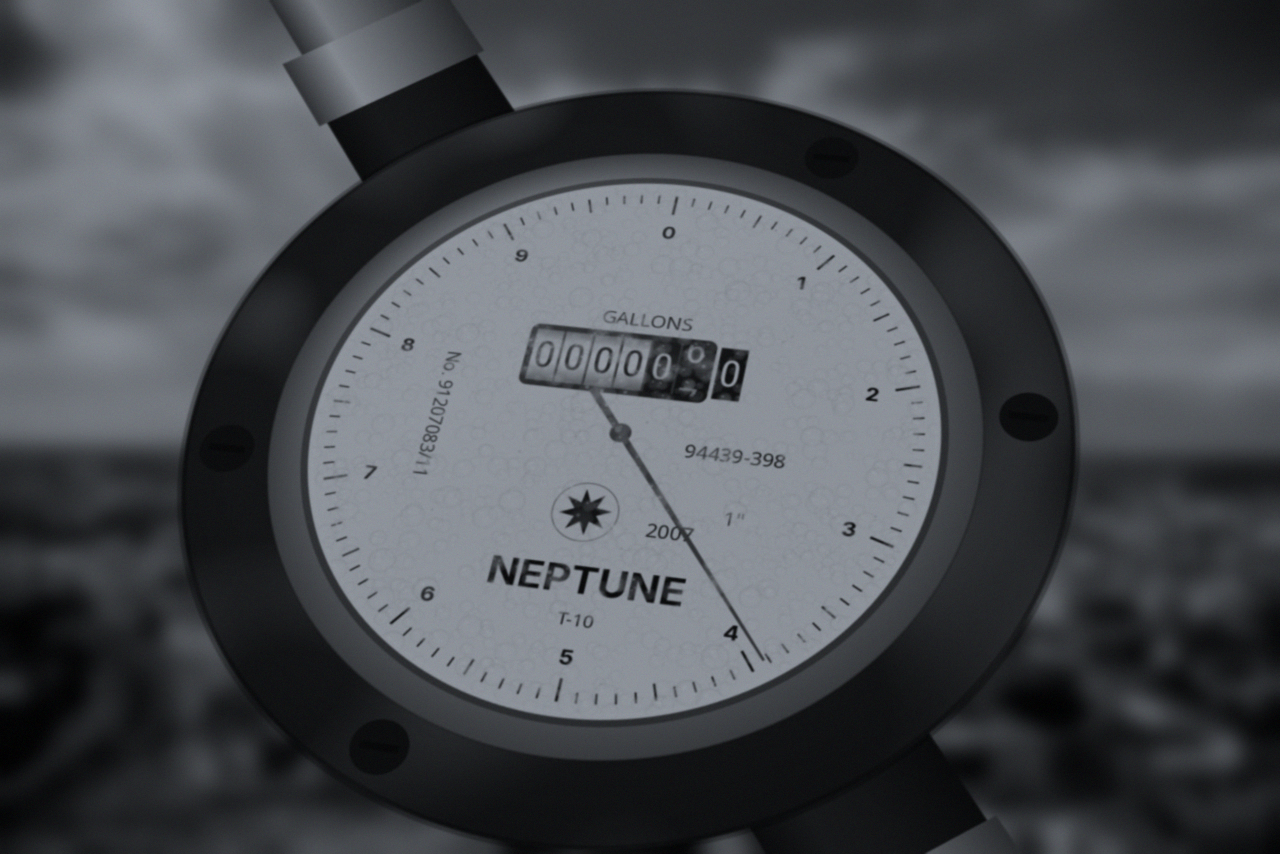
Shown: gal 63.9
